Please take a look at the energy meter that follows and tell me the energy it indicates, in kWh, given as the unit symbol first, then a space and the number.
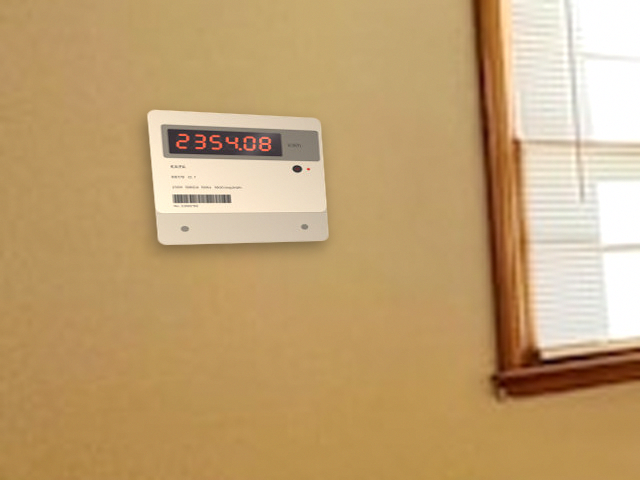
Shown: kWh 2354.08
